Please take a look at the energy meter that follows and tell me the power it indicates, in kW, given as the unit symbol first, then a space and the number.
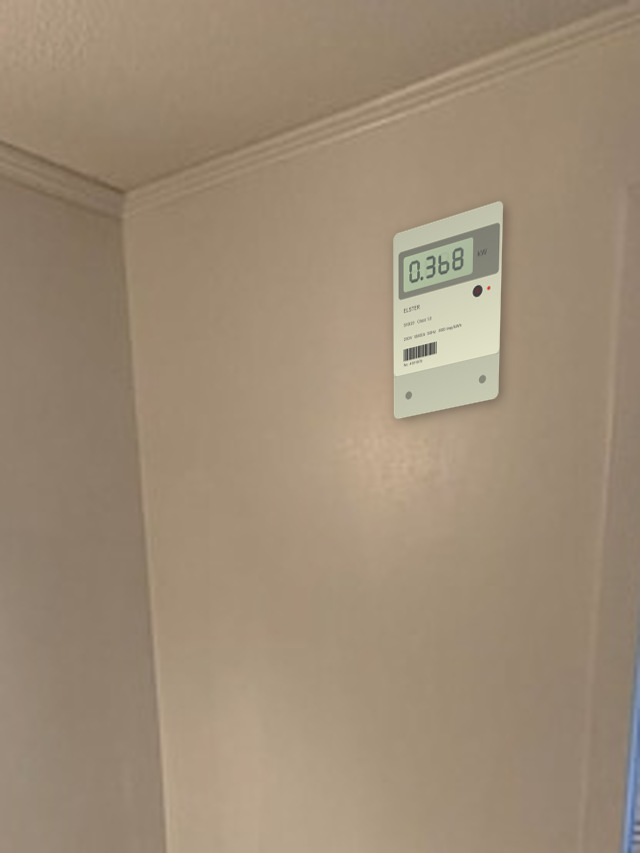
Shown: kW 0.368
